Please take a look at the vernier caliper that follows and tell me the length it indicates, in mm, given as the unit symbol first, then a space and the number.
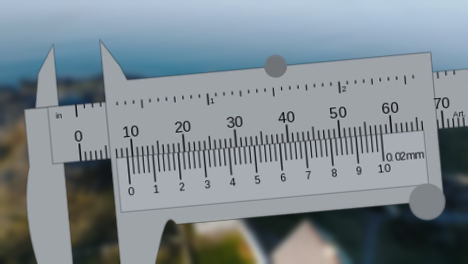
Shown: mm 9.0
